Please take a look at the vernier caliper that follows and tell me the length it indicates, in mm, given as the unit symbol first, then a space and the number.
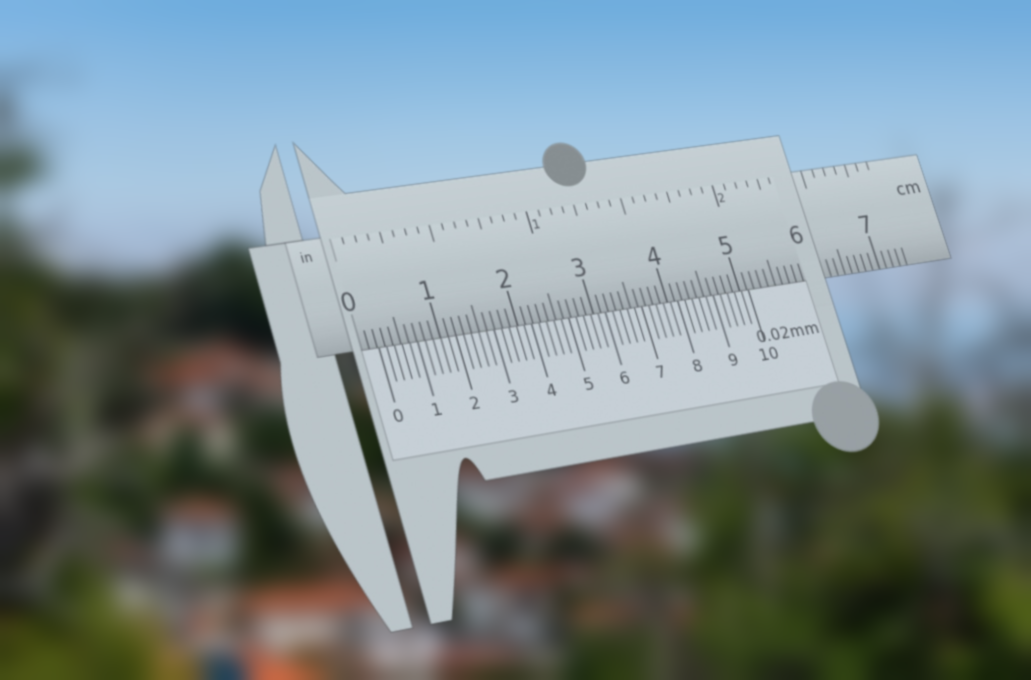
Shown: mm 2.2
